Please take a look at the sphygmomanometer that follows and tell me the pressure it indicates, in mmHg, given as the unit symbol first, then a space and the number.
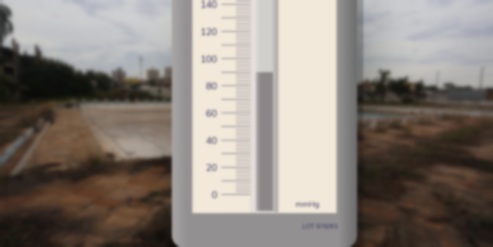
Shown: mmHg 90
